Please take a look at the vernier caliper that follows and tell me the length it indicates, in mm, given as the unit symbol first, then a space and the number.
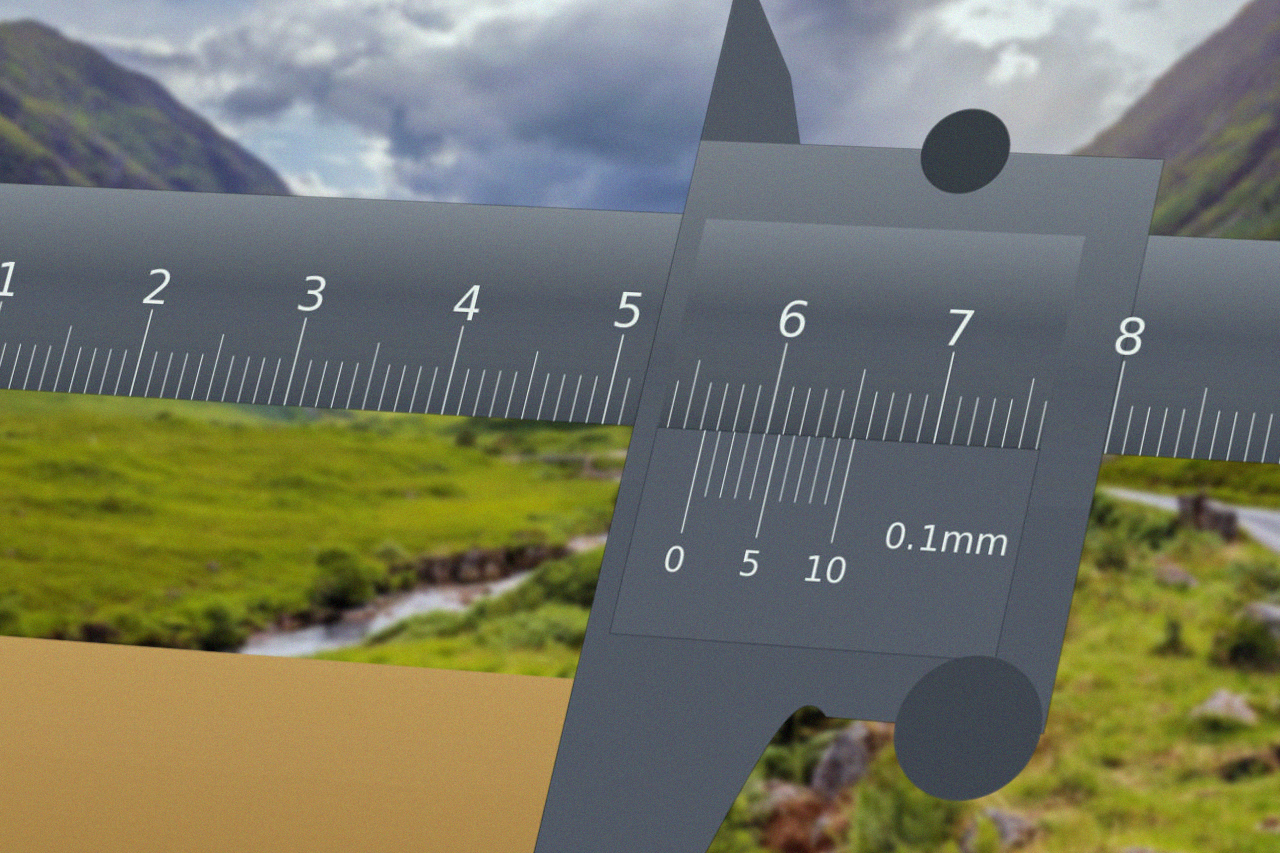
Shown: mm 56.3
